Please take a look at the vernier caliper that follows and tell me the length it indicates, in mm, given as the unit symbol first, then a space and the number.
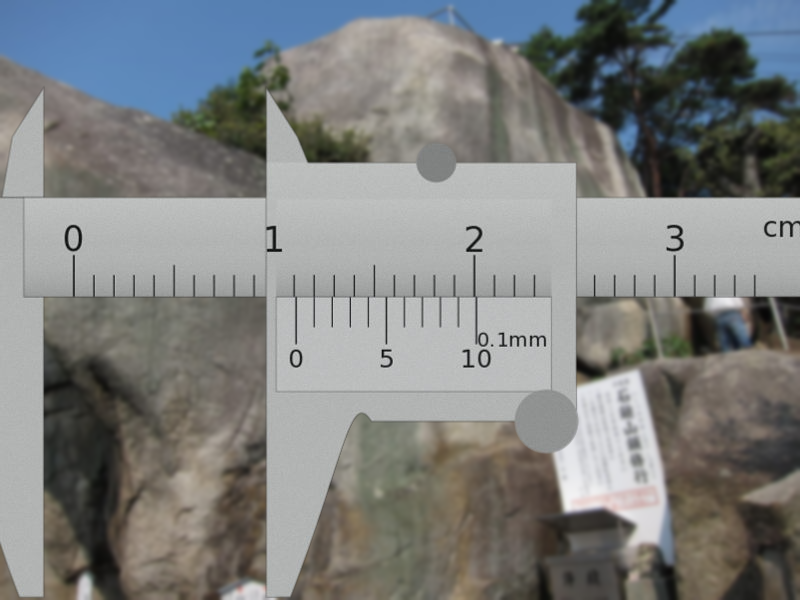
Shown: mm 11.1
